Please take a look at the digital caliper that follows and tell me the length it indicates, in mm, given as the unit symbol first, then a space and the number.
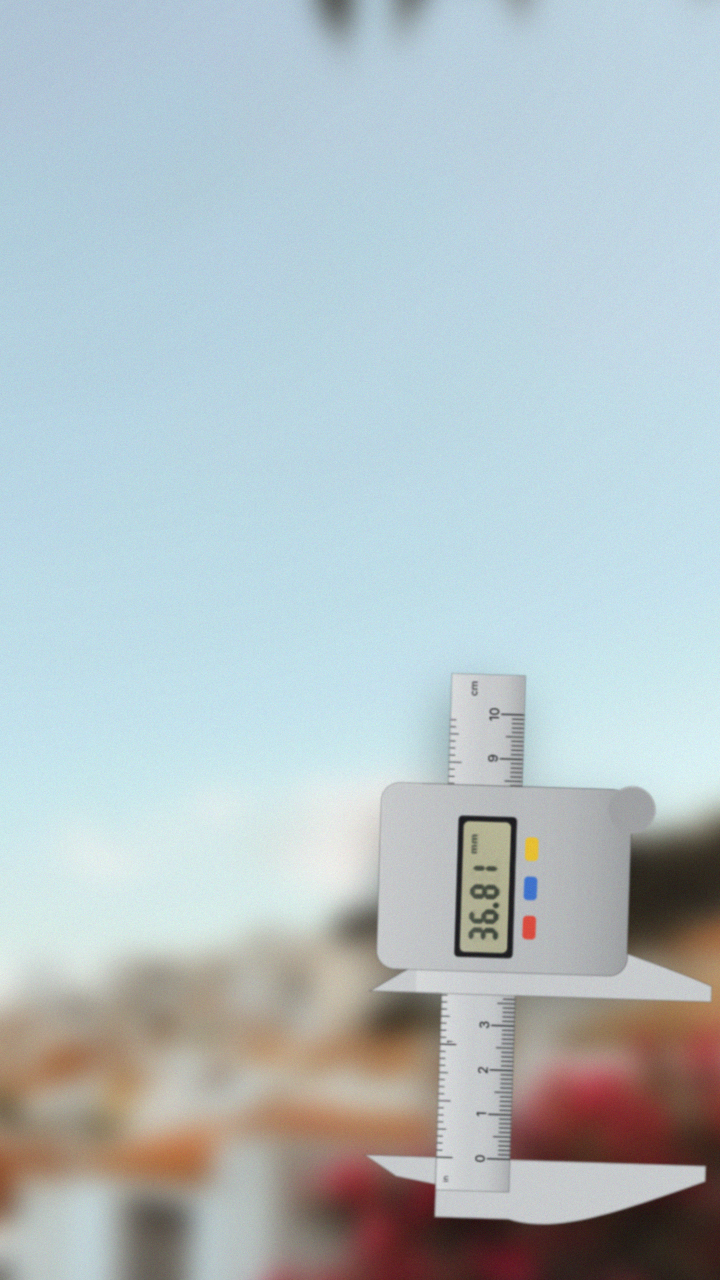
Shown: mm 36.81
